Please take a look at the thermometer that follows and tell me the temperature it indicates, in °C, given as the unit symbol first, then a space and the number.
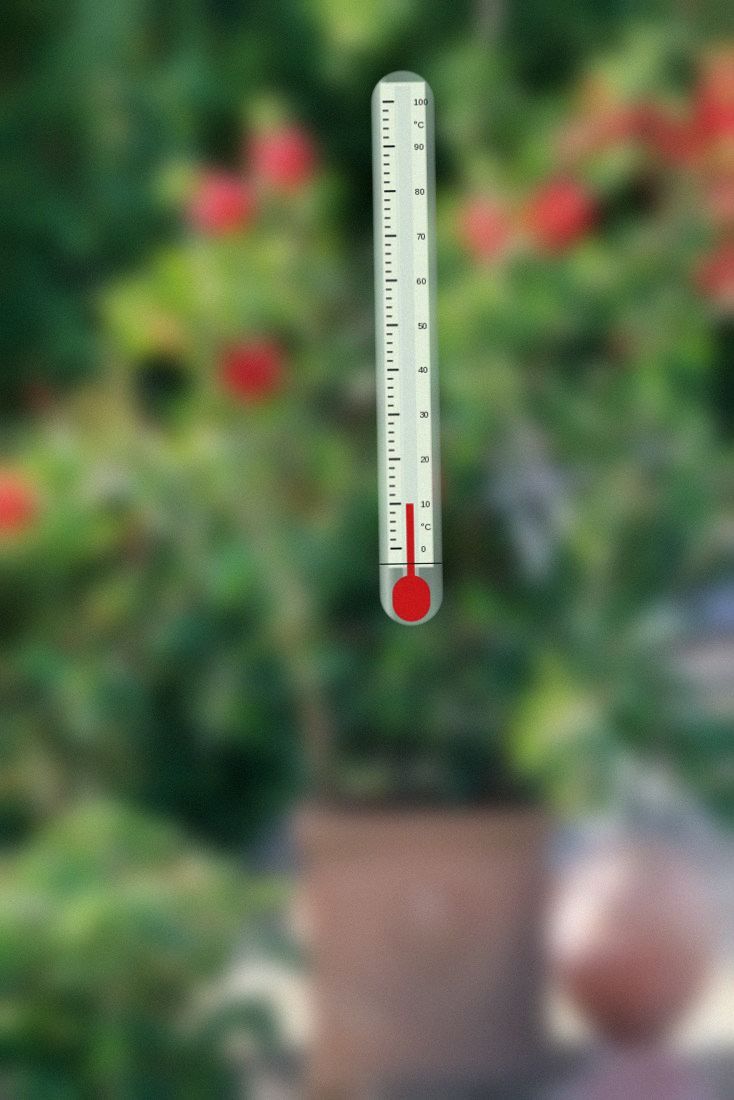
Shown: °C 10
